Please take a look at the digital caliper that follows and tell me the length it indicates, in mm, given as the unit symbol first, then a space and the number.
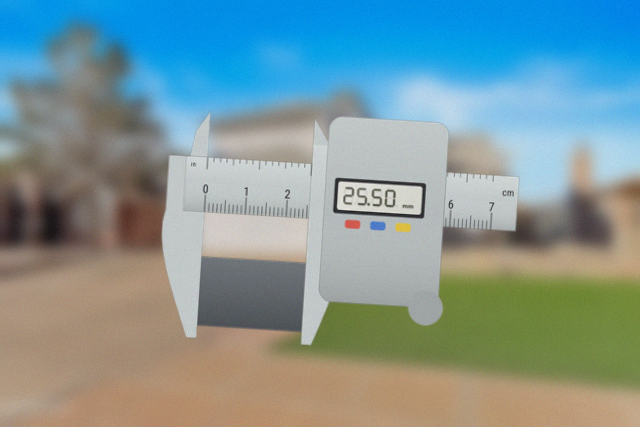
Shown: mm 25.50
